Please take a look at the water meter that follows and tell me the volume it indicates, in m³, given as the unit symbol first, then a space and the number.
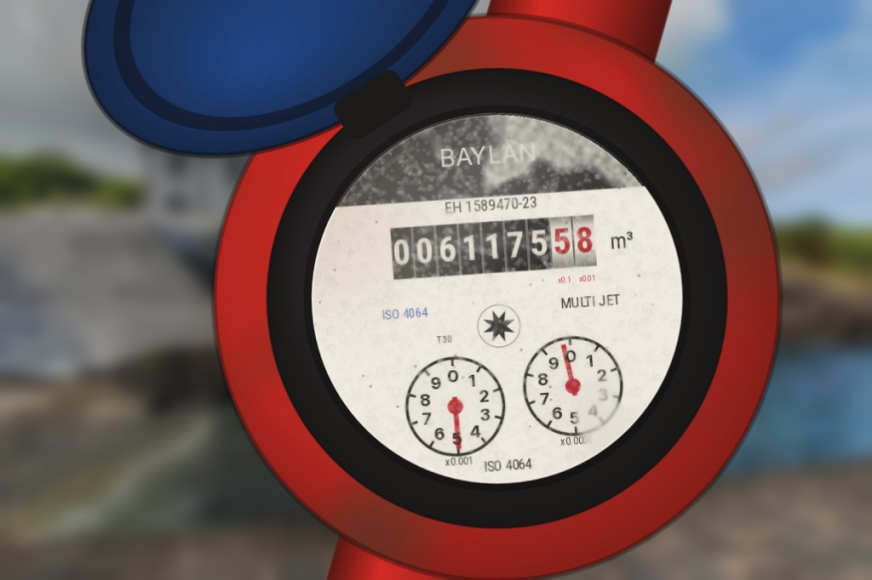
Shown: m³ 61175.5849
